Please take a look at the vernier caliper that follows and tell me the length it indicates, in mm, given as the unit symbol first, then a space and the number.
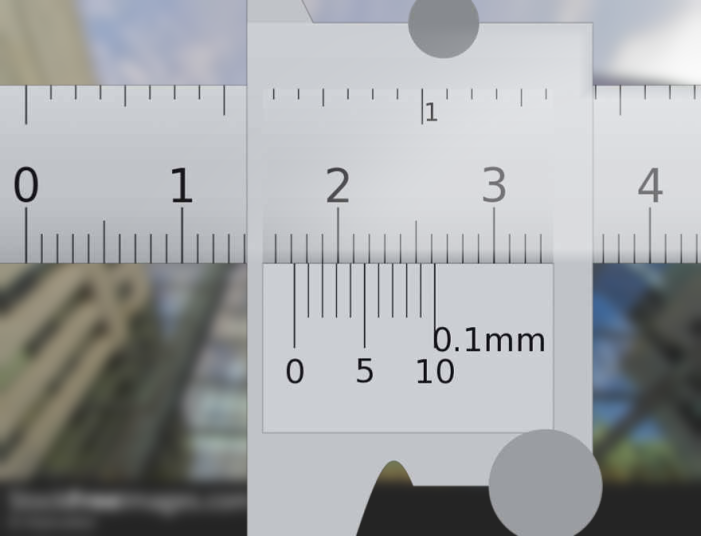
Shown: mm 17.2
